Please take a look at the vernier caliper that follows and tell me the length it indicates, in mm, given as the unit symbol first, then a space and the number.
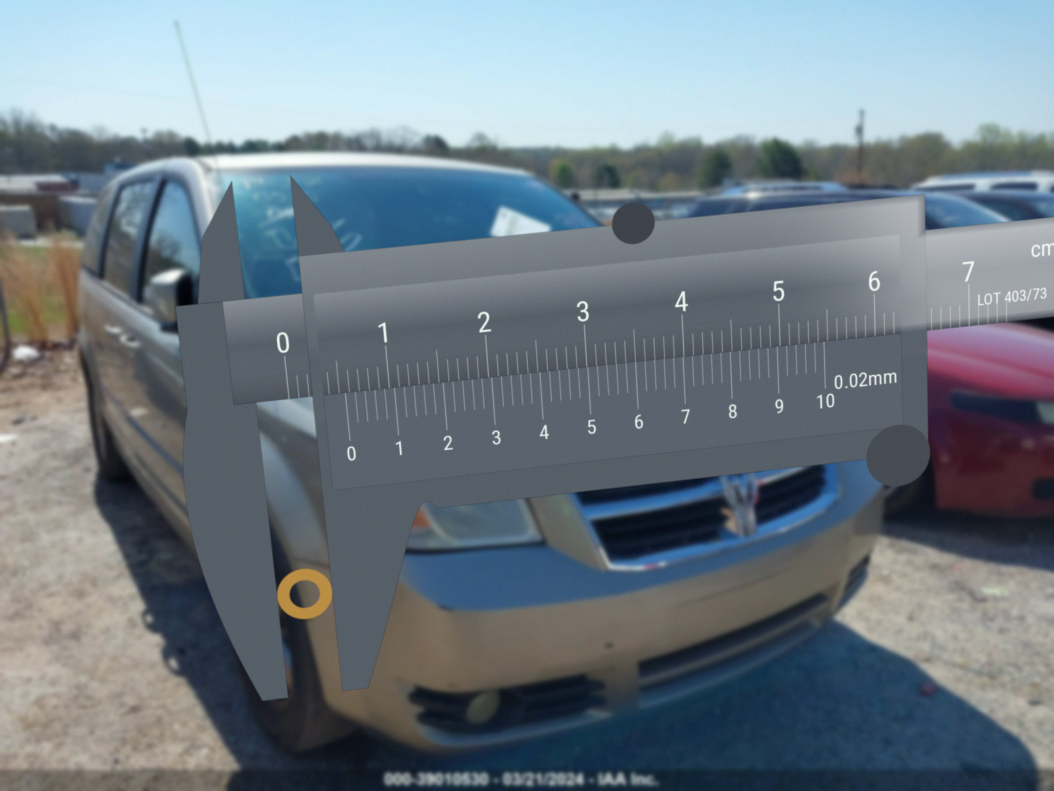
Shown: mm 5.6
